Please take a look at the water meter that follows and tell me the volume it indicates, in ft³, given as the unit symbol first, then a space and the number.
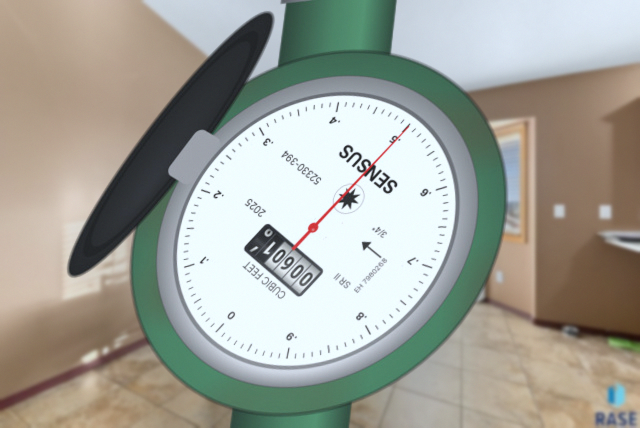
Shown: ft³ 6017.50
